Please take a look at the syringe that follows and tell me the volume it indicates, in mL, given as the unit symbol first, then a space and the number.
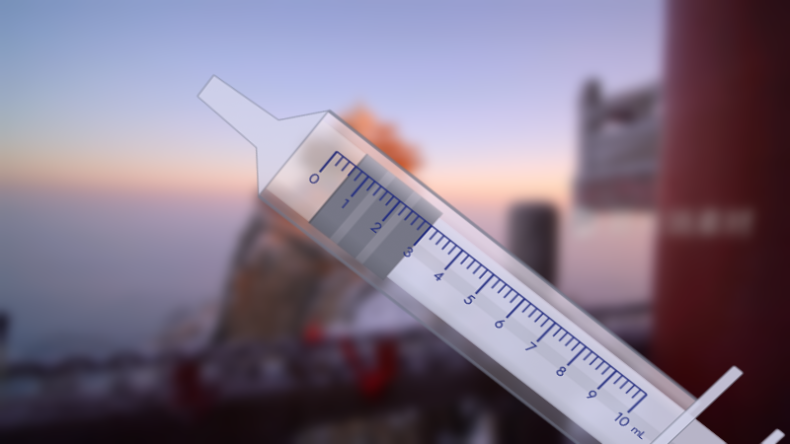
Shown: mL 0.6
